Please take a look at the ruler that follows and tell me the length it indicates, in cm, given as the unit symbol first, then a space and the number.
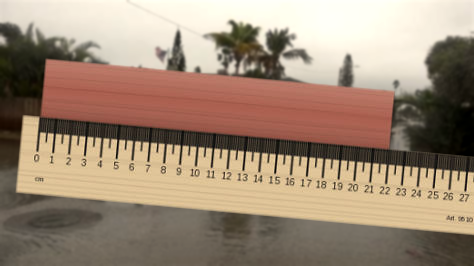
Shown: cm 22
